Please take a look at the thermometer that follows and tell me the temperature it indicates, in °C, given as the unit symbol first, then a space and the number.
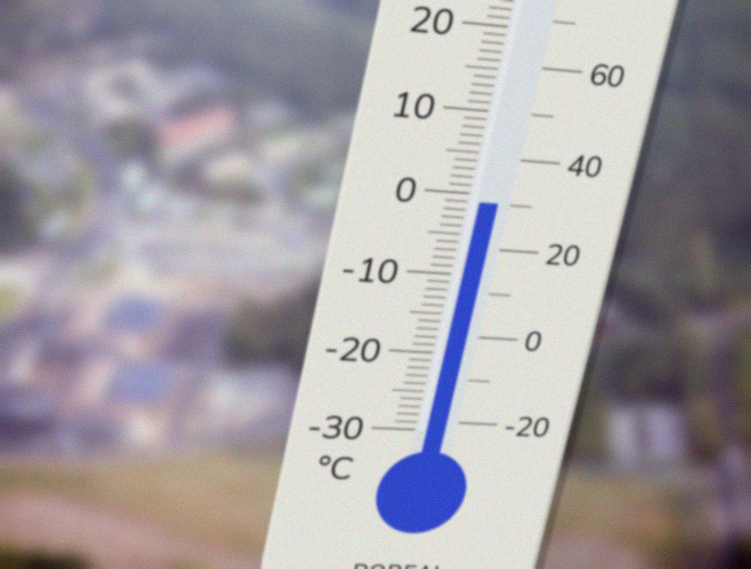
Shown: °C -1
